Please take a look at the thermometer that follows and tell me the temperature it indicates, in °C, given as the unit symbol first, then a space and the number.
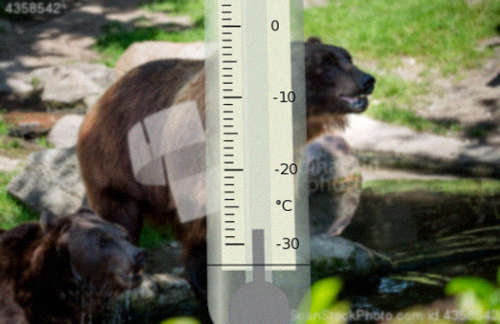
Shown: °C -28
